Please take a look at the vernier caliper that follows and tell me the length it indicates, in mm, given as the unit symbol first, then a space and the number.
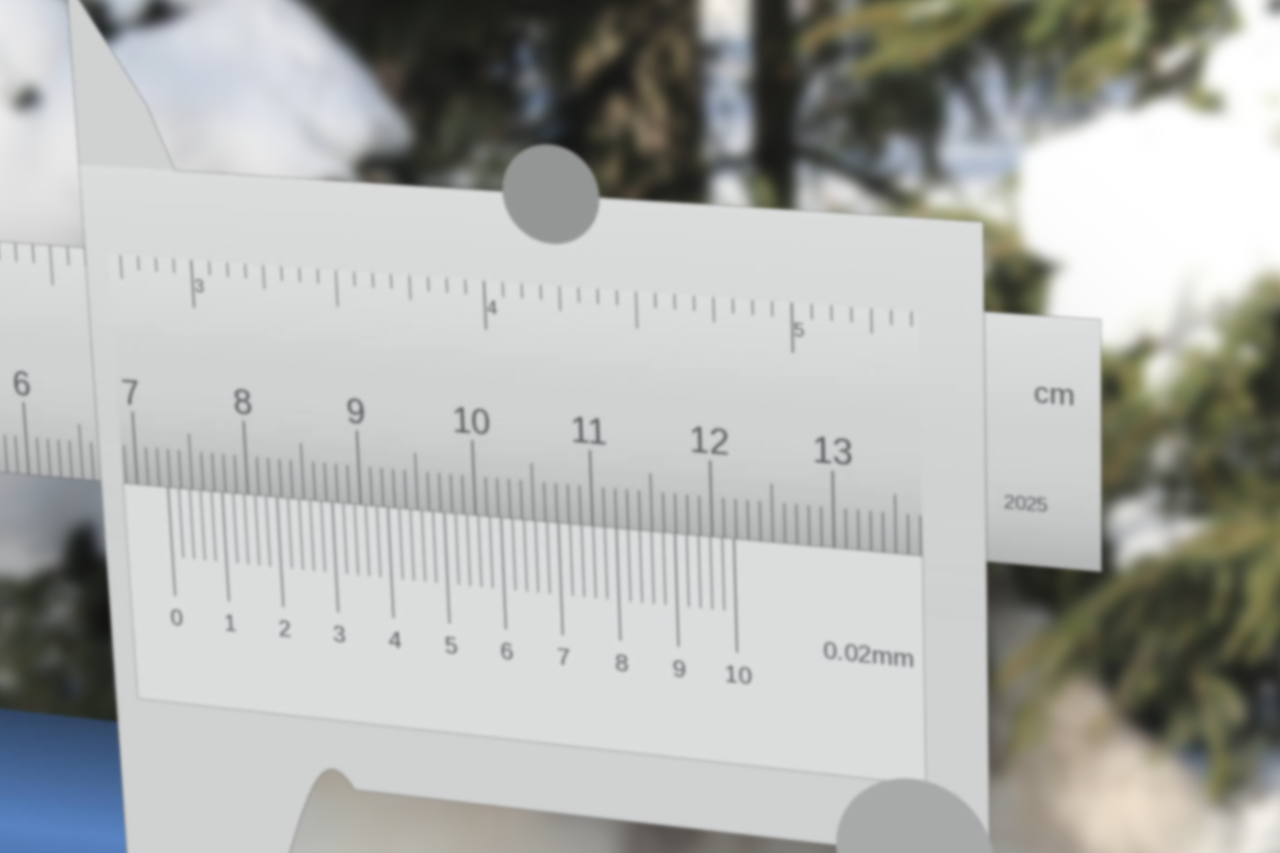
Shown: mm 72.8
